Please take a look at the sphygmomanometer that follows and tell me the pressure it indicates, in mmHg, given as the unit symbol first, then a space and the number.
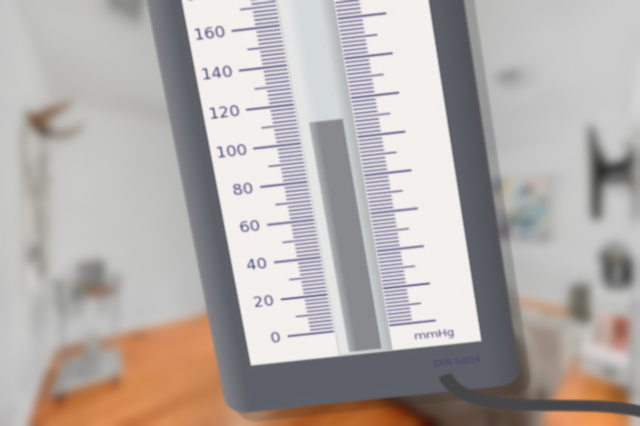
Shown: mmHg 110
